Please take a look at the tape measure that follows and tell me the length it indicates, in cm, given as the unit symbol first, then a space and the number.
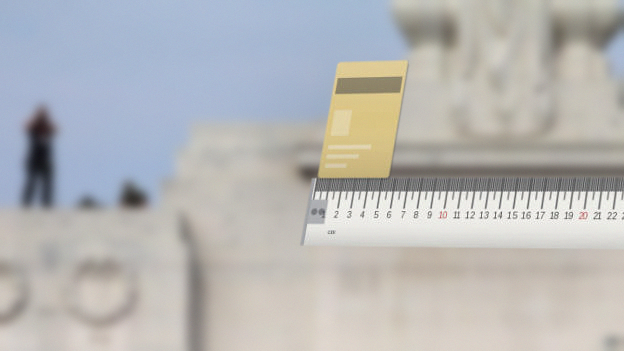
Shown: cm 5.5
